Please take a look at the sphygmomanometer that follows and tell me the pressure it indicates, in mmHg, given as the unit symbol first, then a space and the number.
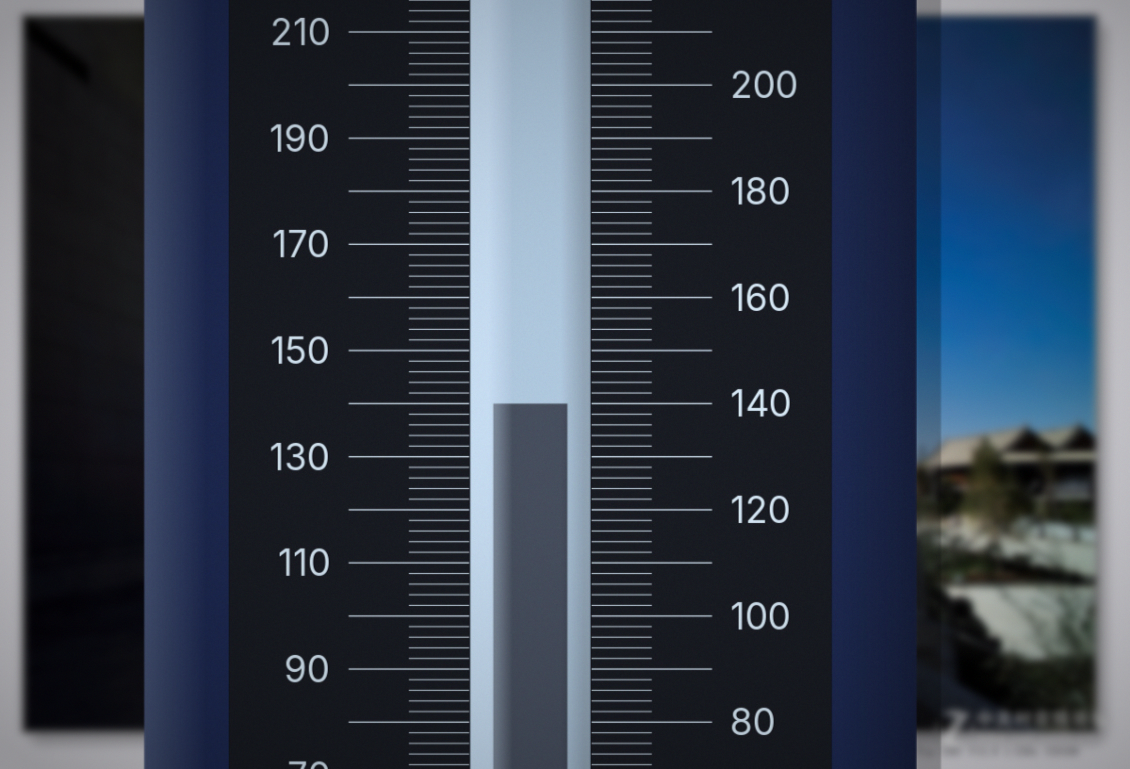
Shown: mmHg 140
